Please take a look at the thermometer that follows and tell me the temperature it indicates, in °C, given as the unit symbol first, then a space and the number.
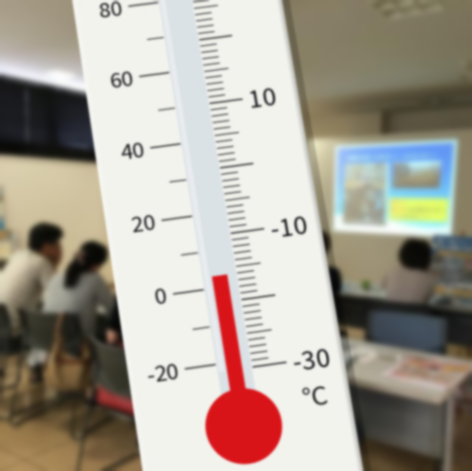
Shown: °C -16
